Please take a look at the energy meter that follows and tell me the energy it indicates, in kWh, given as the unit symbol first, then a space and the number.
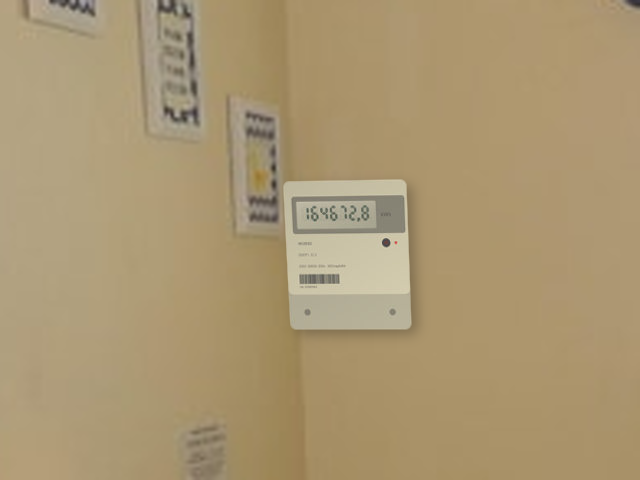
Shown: kWh 164672.8
